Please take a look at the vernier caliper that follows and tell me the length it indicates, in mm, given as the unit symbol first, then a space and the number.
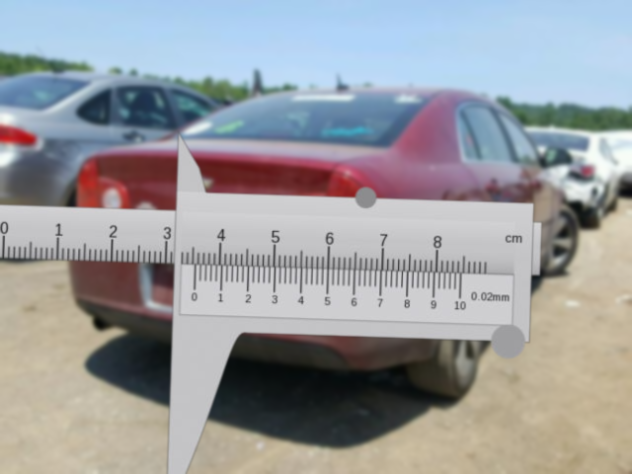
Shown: mm 35.5
